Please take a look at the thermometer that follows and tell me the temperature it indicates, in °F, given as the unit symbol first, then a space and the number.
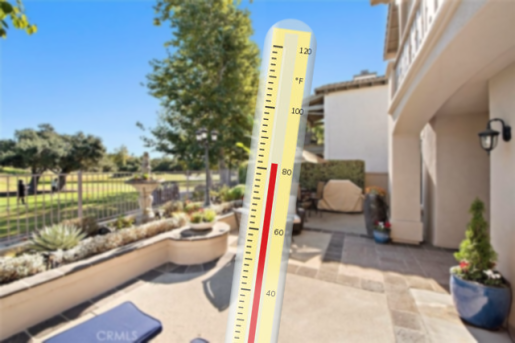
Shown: °F 82
